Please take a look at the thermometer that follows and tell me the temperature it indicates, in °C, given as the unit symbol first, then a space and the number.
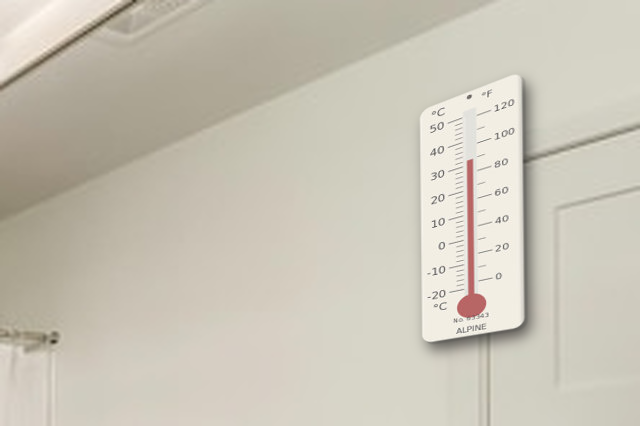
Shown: °C 32
